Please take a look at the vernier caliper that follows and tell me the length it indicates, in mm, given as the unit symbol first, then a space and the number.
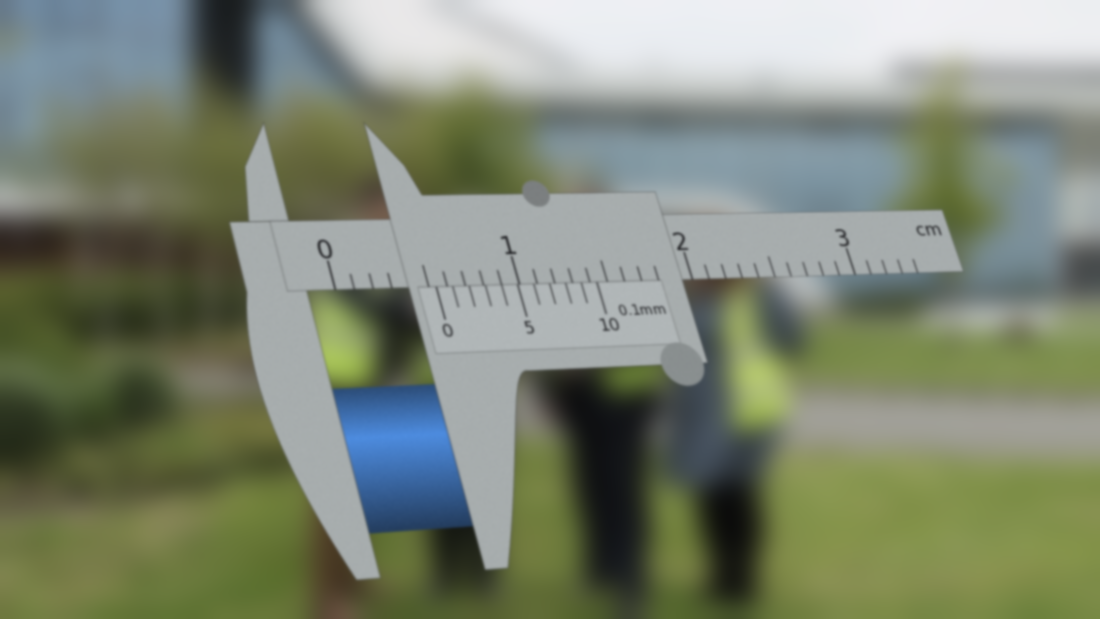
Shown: mm 5.4
